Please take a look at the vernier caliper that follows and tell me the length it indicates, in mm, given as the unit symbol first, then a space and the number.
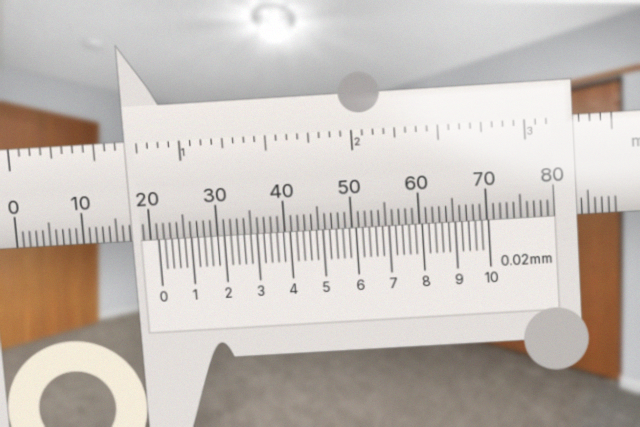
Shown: mm 21.2
